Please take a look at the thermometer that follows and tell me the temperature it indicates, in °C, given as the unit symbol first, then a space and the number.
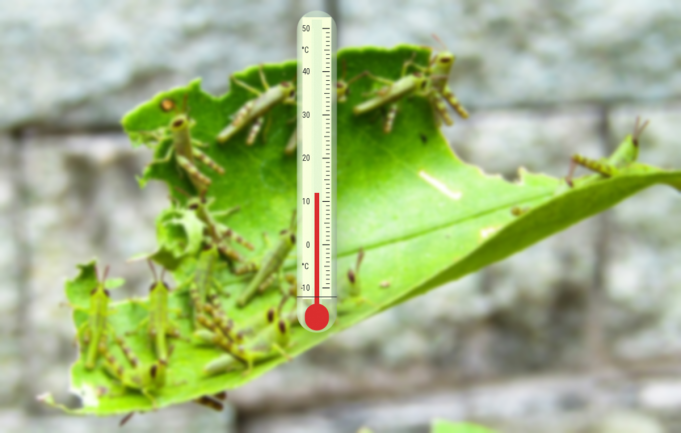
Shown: °C 12
